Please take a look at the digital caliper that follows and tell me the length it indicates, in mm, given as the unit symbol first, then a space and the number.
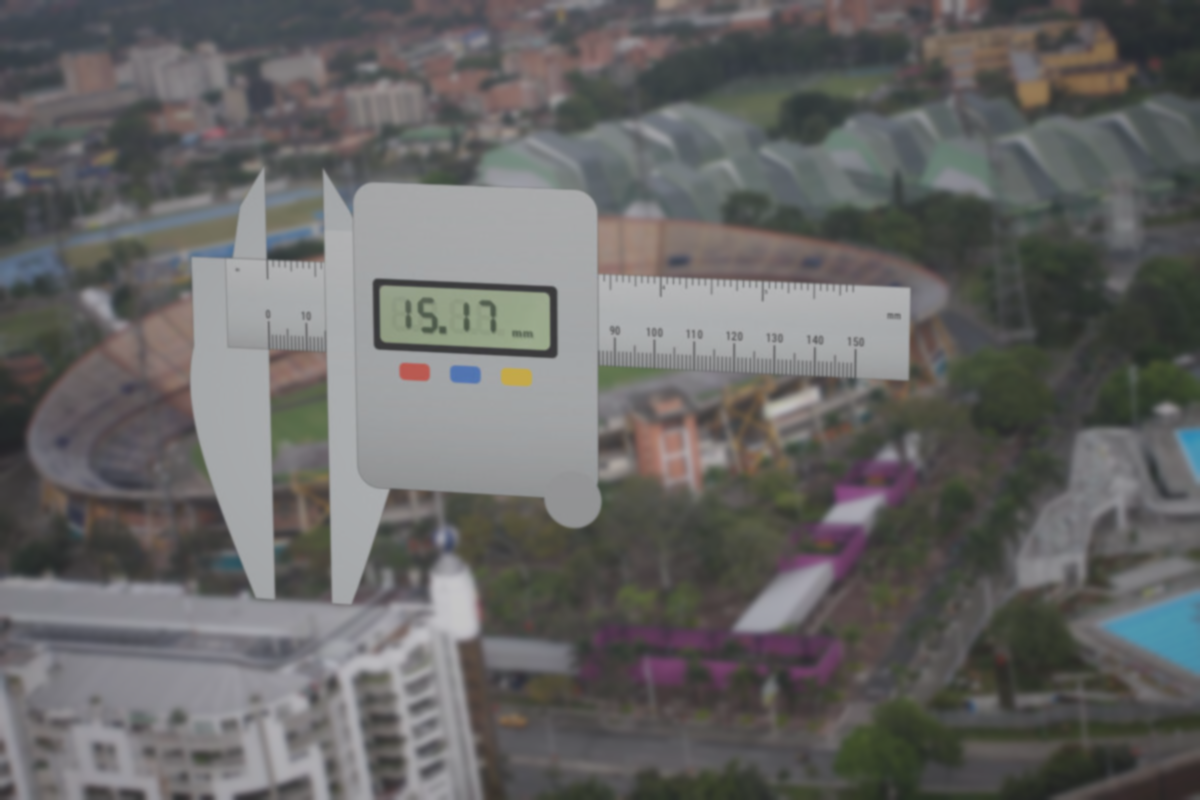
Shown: mm 15.17
